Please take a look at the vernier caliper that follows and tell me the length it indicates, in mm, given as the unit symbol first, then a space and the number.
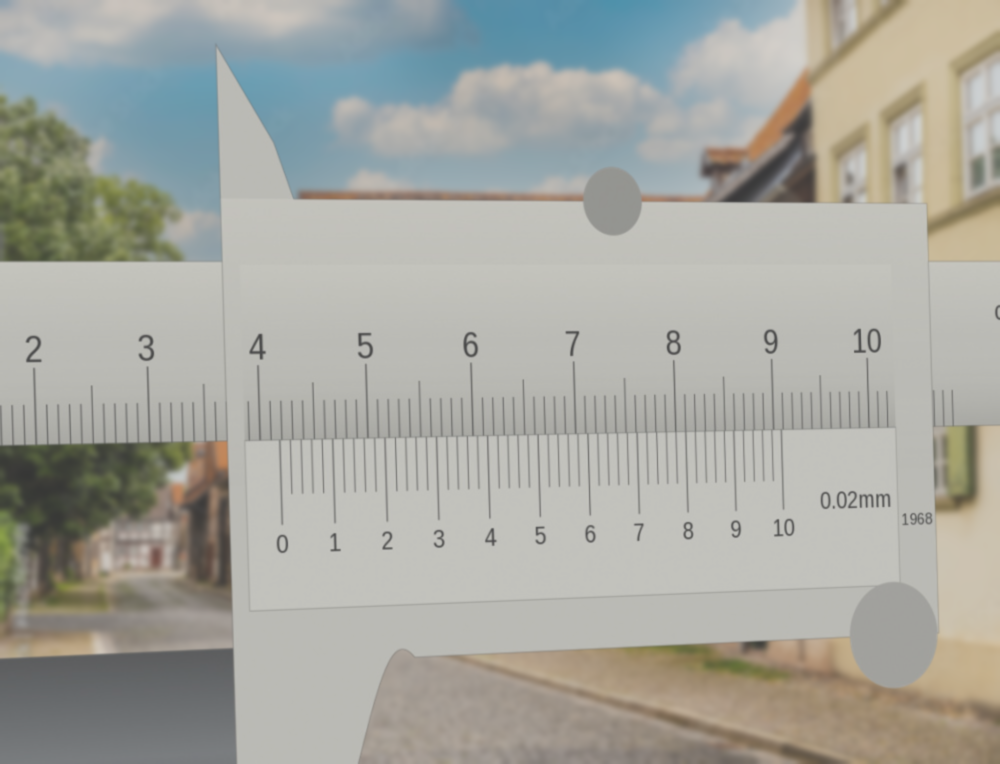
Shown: mm 41.8
